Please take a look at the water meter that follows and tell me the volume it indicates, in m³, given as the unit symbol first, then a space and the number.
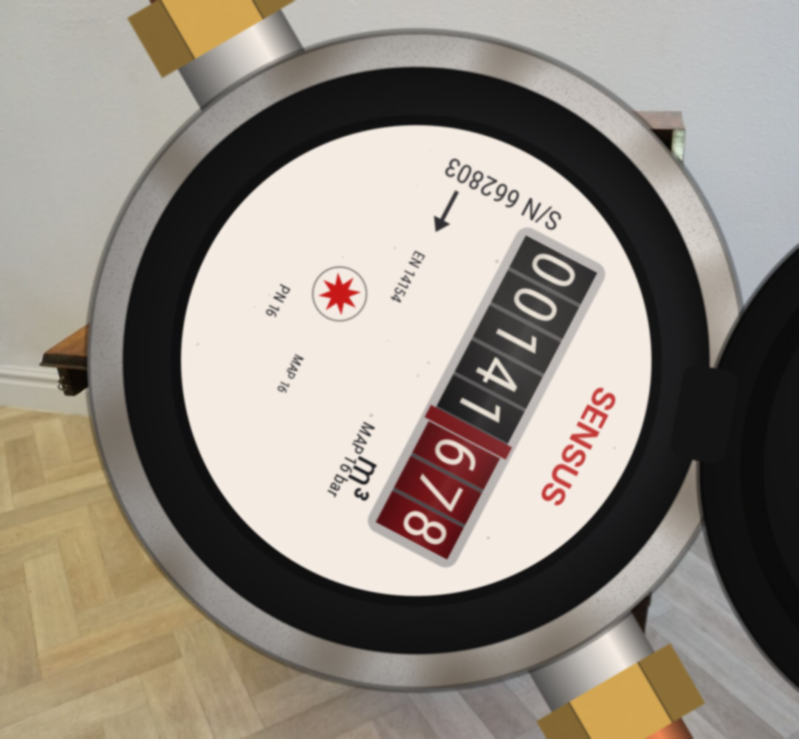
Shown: m³ 141.678
